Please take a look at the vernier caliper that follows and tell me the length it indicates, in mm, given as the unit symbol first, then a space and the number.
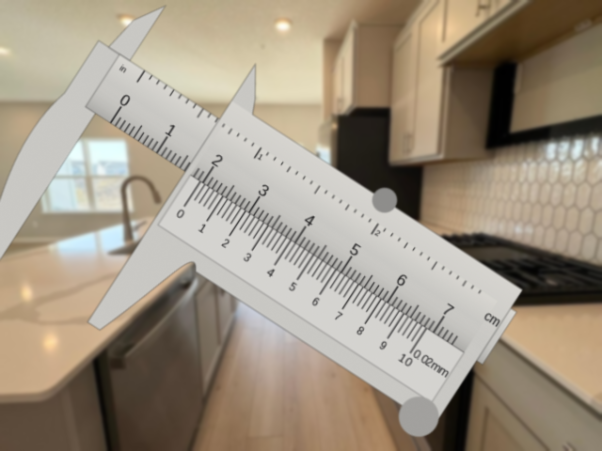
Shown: mm 19.5
